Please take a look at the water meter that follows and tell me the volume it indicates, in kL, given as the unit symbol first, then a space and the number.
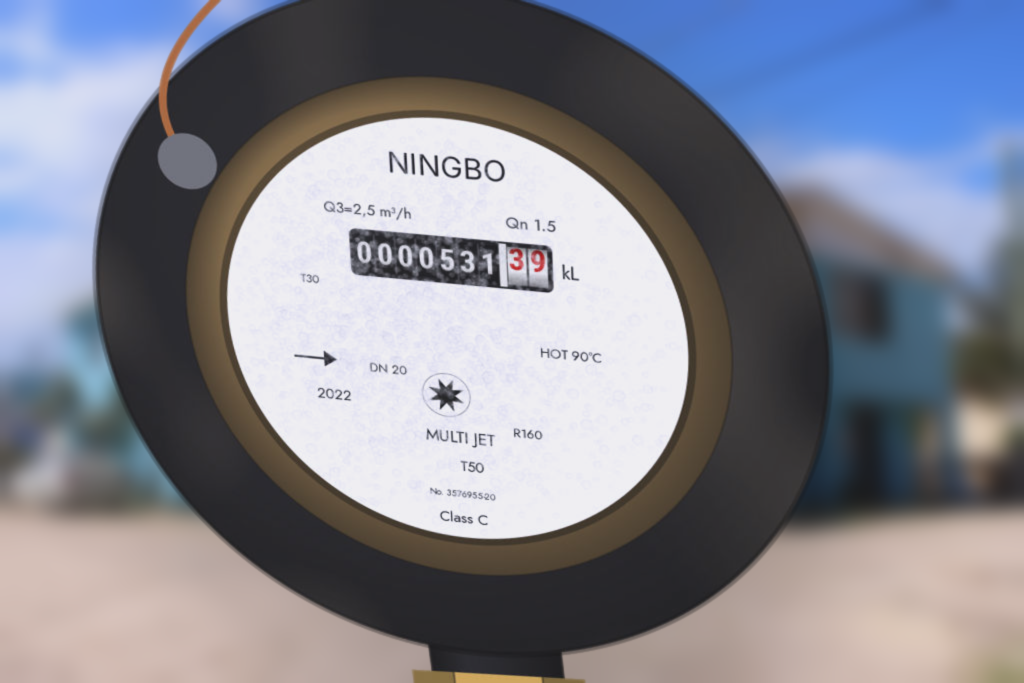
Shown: kL 531.39
